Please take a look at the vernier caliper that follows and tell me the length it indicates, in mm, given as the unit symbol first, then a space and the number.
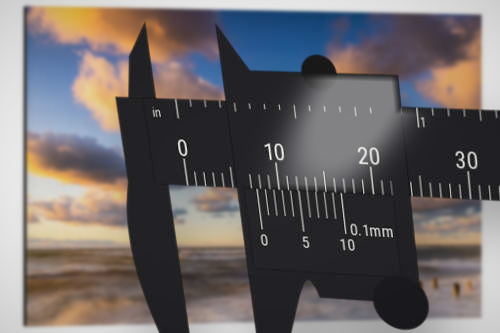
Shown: mm 7.6
